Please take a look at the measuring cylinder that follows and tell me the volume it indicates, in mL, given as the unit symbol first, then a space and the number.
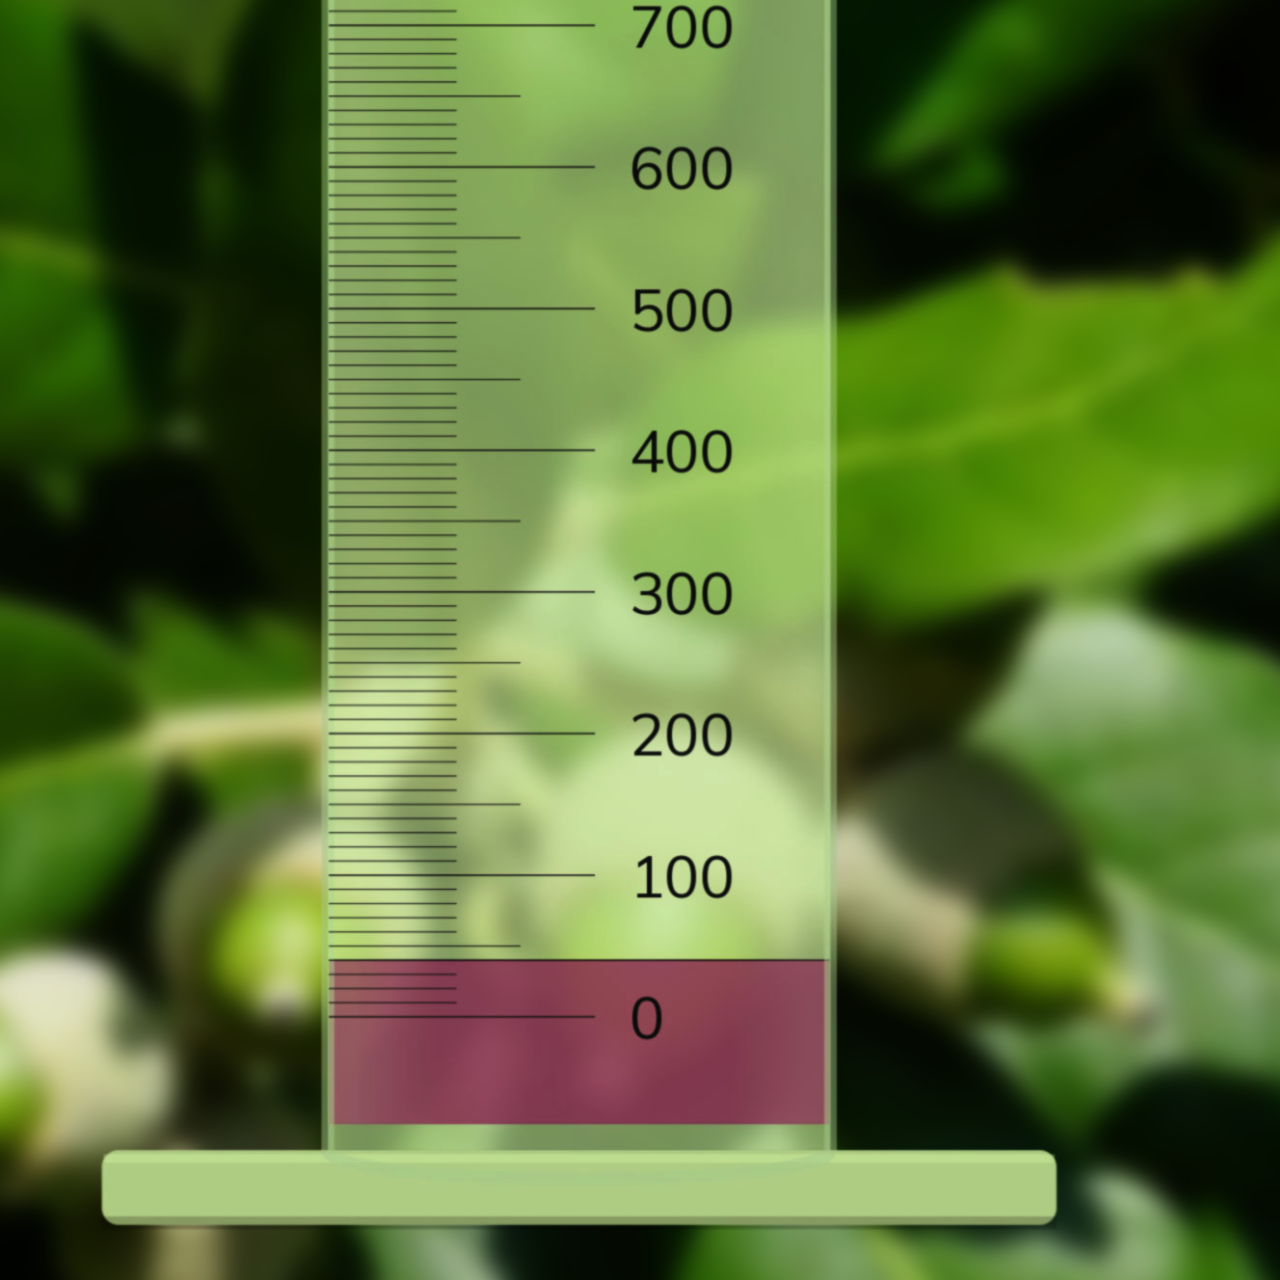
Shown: mL 40
